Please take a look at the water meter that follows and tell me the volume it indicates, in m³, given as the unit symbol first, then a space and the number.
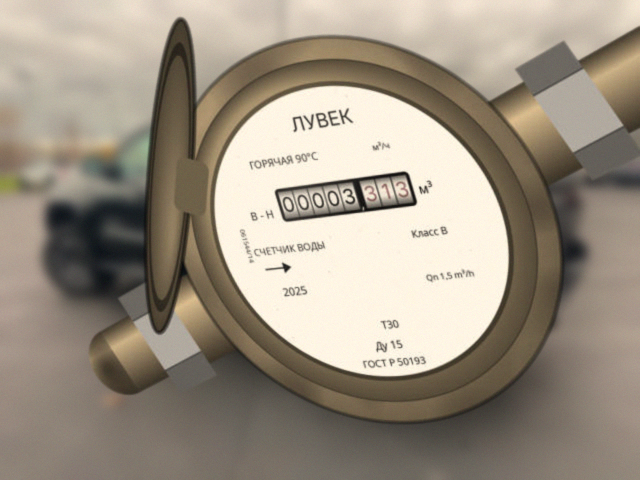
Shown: m³ 3.313
